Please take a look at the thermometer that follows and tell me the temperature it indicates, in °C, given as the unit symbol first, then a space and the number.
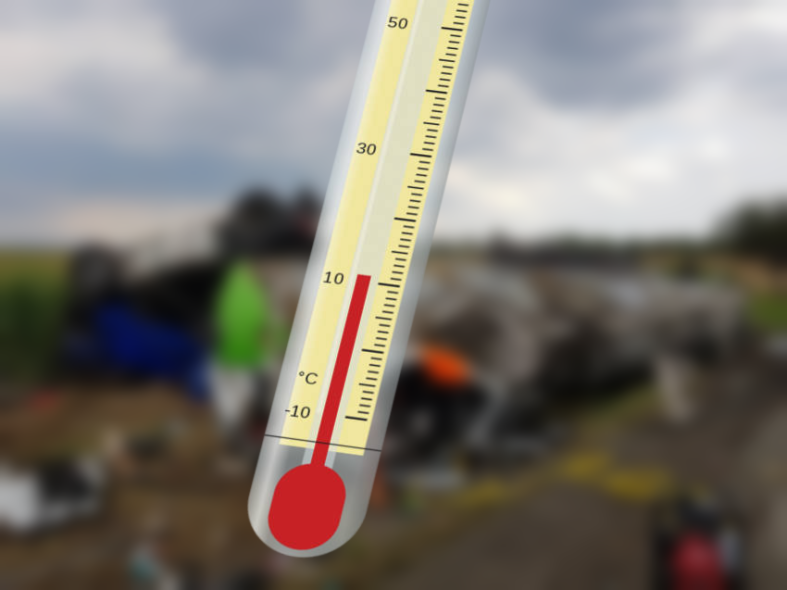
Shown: °C 11
